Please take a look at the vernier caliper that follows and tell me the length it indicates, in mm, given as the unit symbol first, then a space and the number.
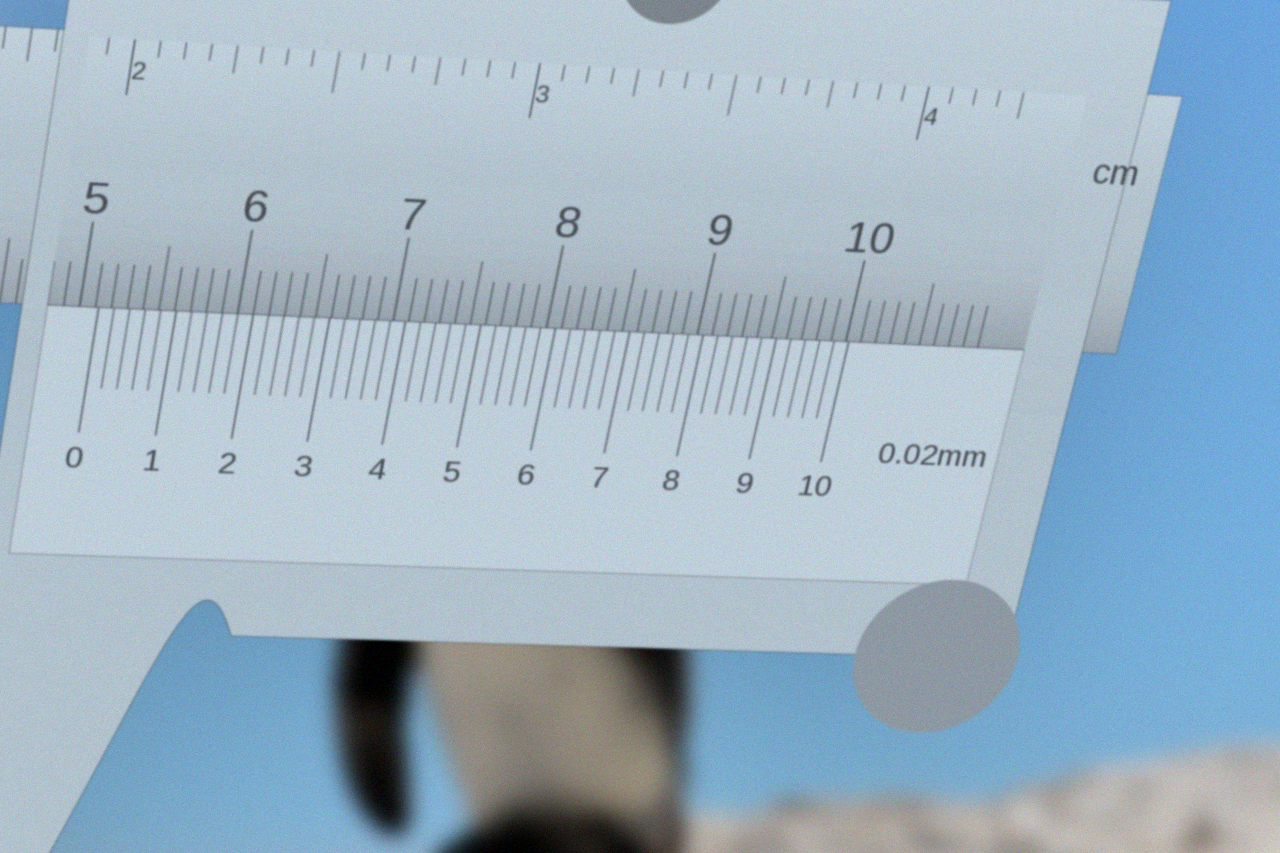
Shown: mm 51.2
